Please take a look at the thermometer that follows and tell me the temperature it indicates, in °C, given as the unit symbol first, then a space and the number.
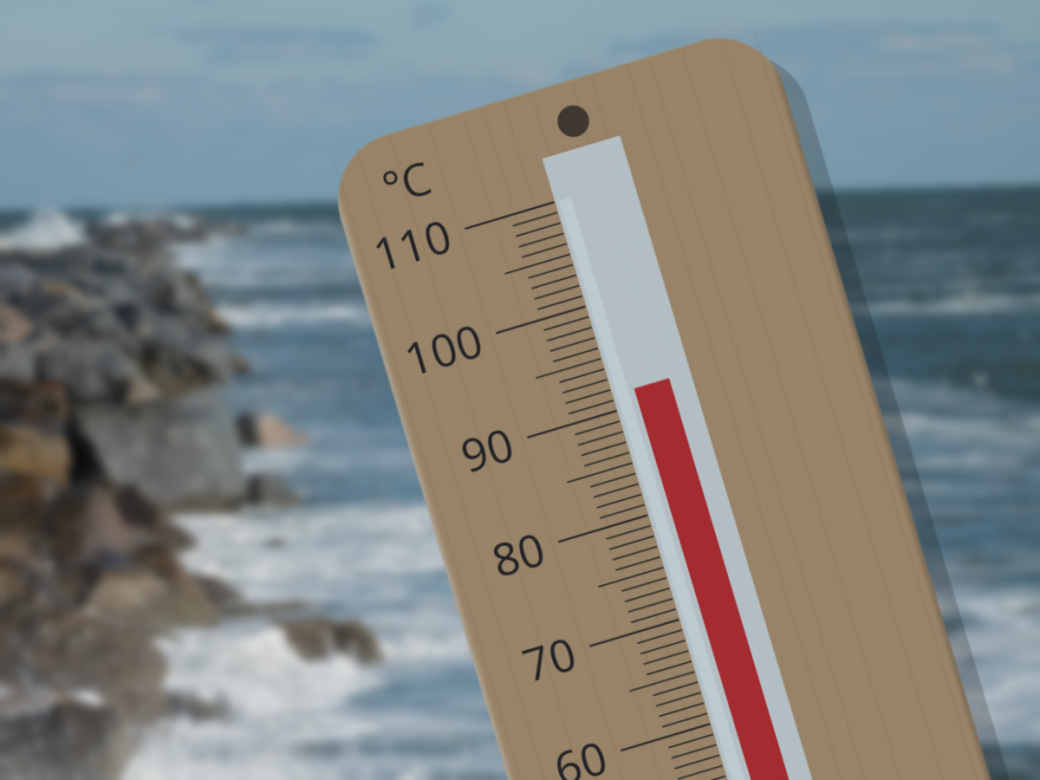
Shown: °C 91.5
